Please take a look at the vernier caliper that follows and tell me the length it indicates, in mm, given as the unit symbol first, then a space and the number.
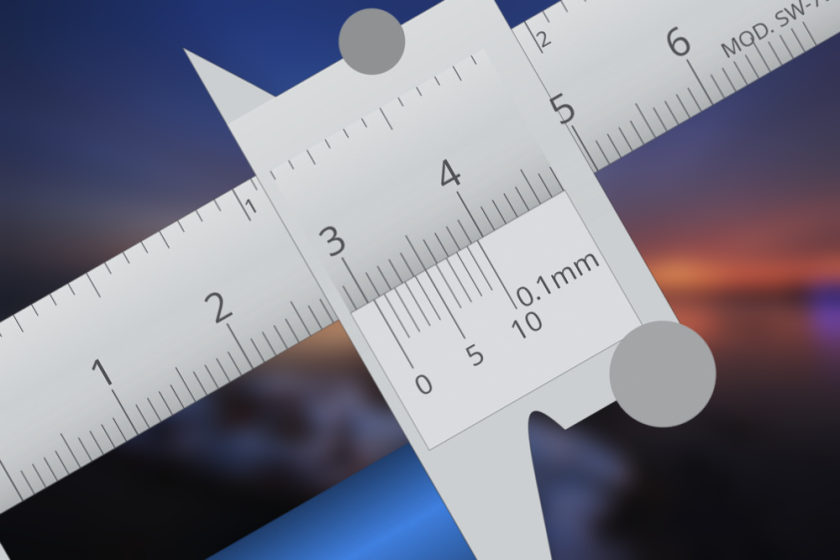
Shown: mm 30.5
